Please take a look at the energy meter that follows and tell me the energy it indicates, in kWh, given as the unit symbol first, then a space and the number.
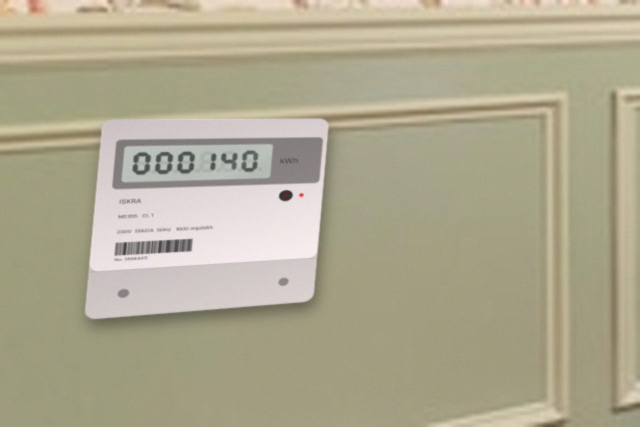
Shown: kWh 140
